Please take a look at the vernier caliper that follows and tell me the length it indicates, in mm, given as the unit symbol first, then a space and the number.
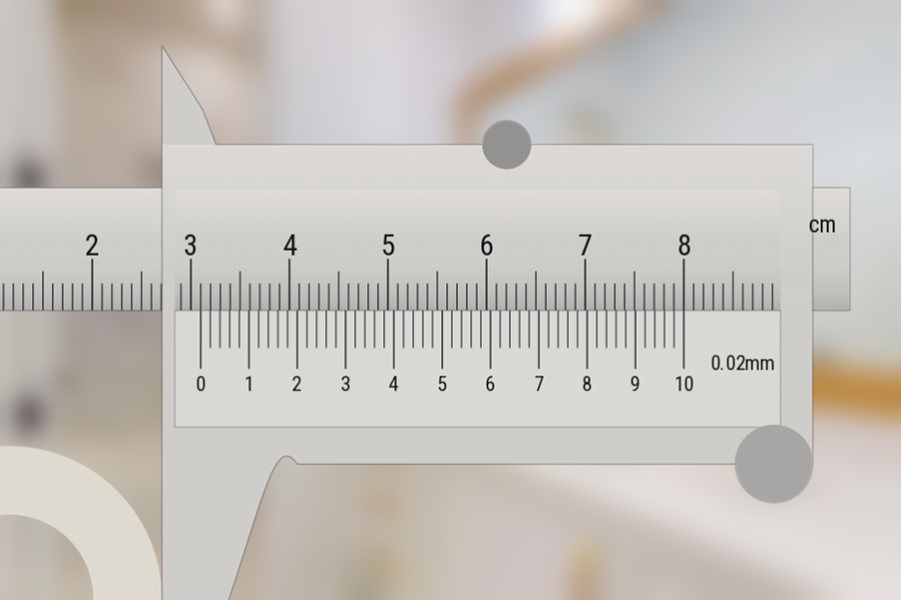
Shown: mm 31.0
